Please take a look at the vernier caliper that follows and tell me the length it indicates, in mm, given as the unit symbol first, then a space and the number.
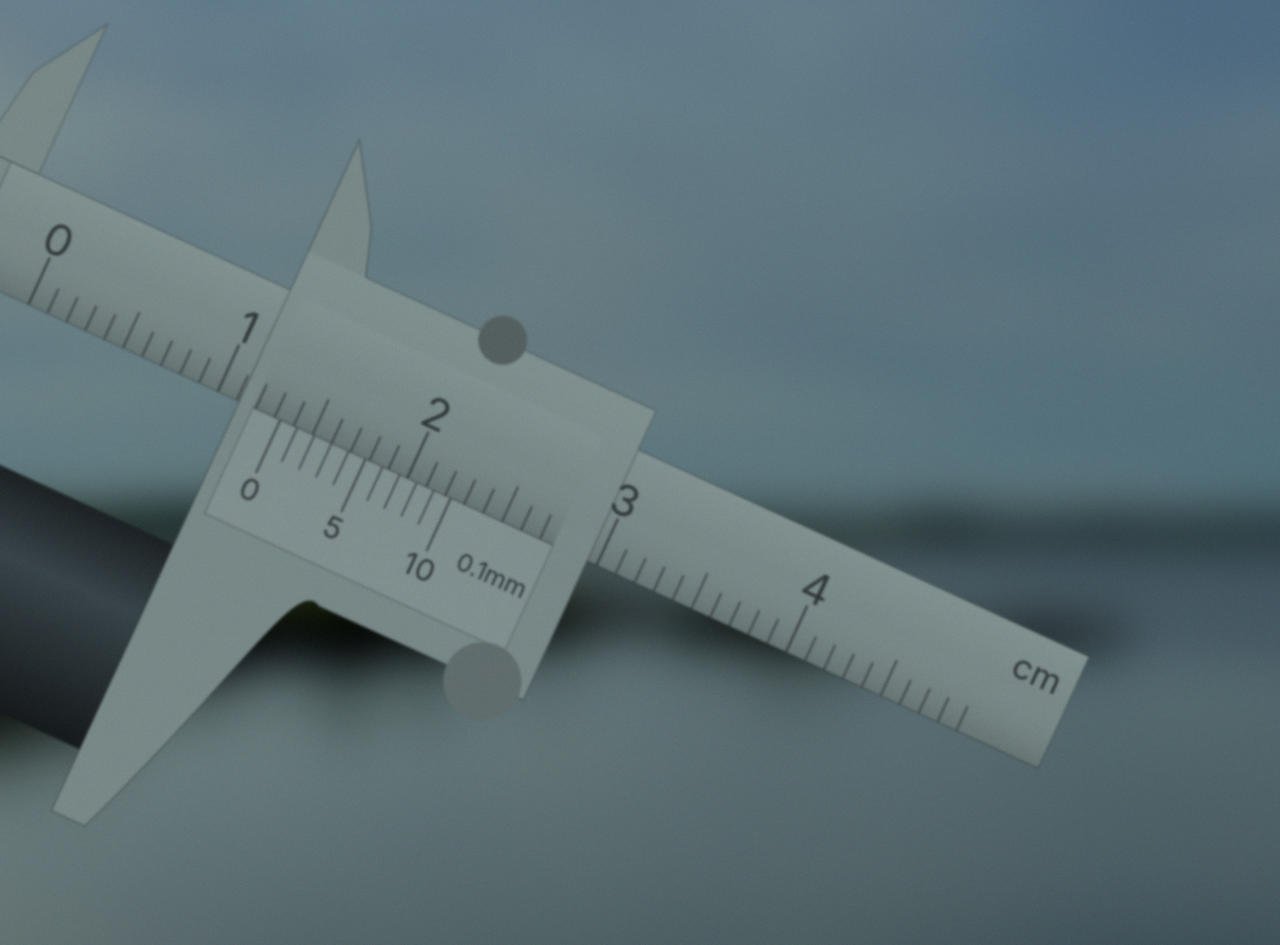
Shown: mm 13.3
